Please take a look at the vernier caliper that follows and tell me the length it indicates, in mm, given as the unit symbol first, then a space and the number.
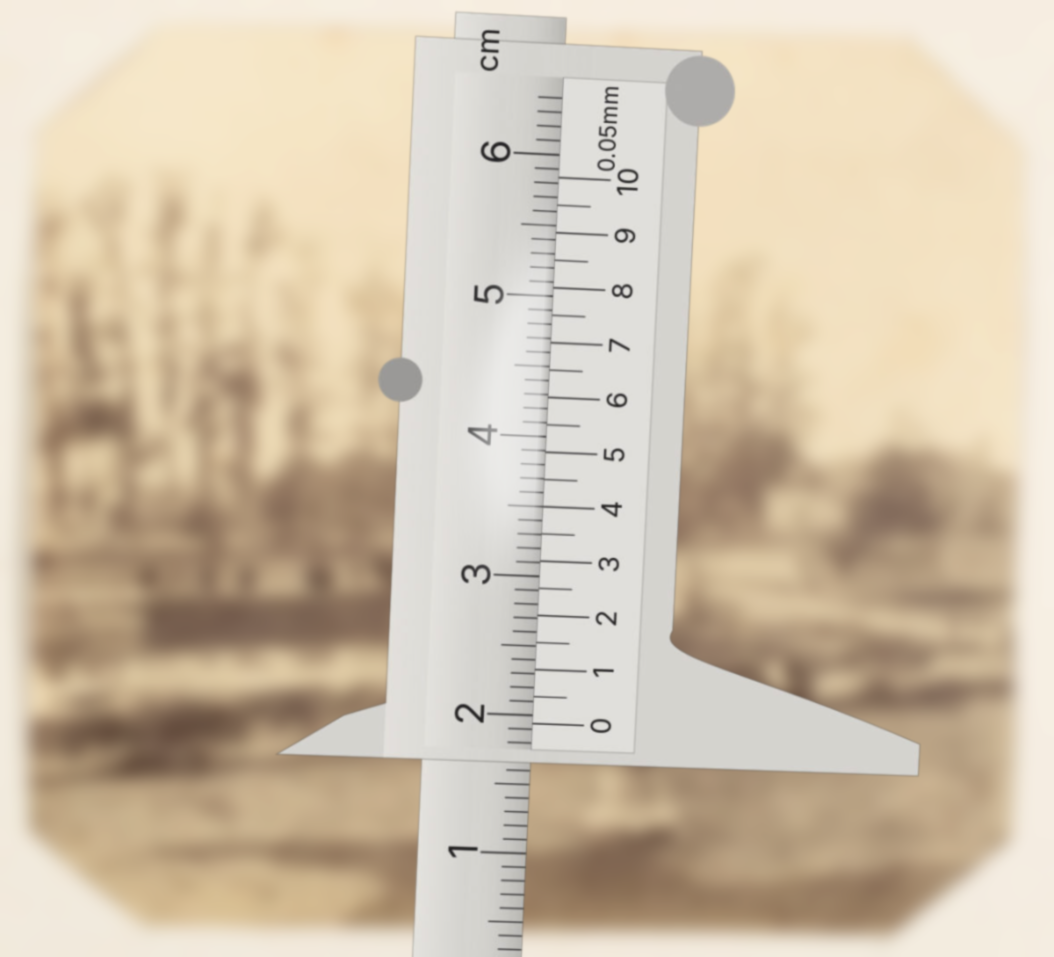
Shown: mm 19.4
